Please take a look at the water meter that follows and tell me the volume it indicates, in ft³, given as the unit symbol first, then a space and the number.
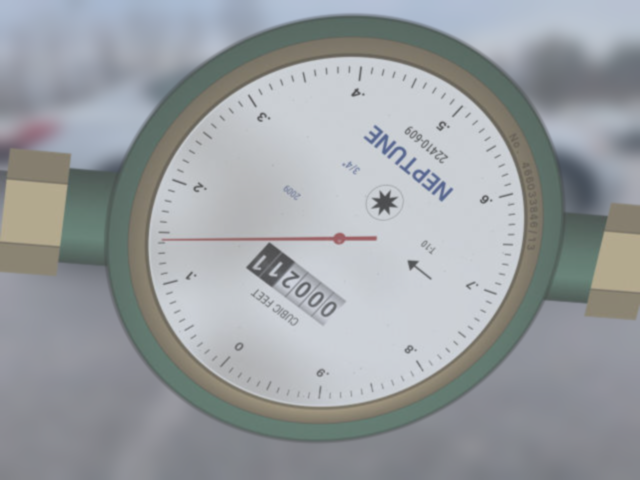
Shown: ft³ 211.14
